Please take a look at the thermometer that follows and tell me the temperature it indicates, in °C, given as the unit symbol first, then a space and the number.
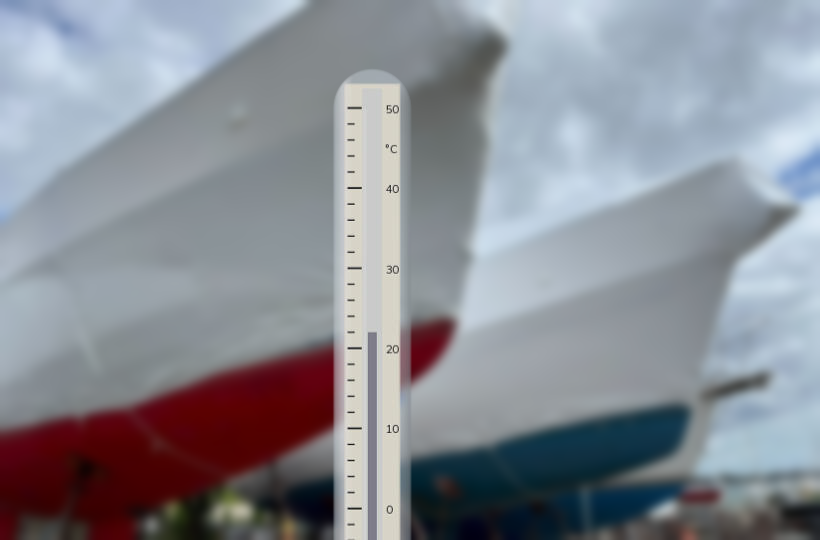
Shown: °C 22
